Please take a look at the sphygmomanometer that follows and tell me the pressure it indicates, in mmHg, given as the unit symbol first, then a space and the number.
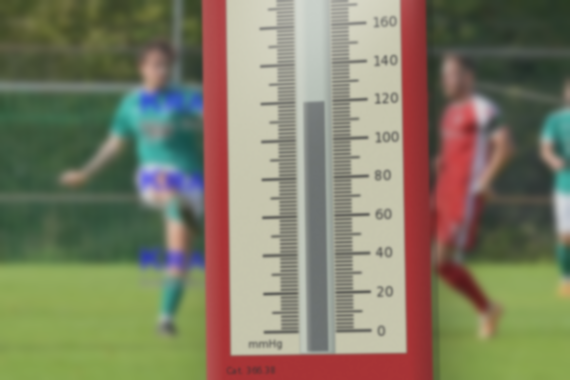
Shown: mmHg 120
